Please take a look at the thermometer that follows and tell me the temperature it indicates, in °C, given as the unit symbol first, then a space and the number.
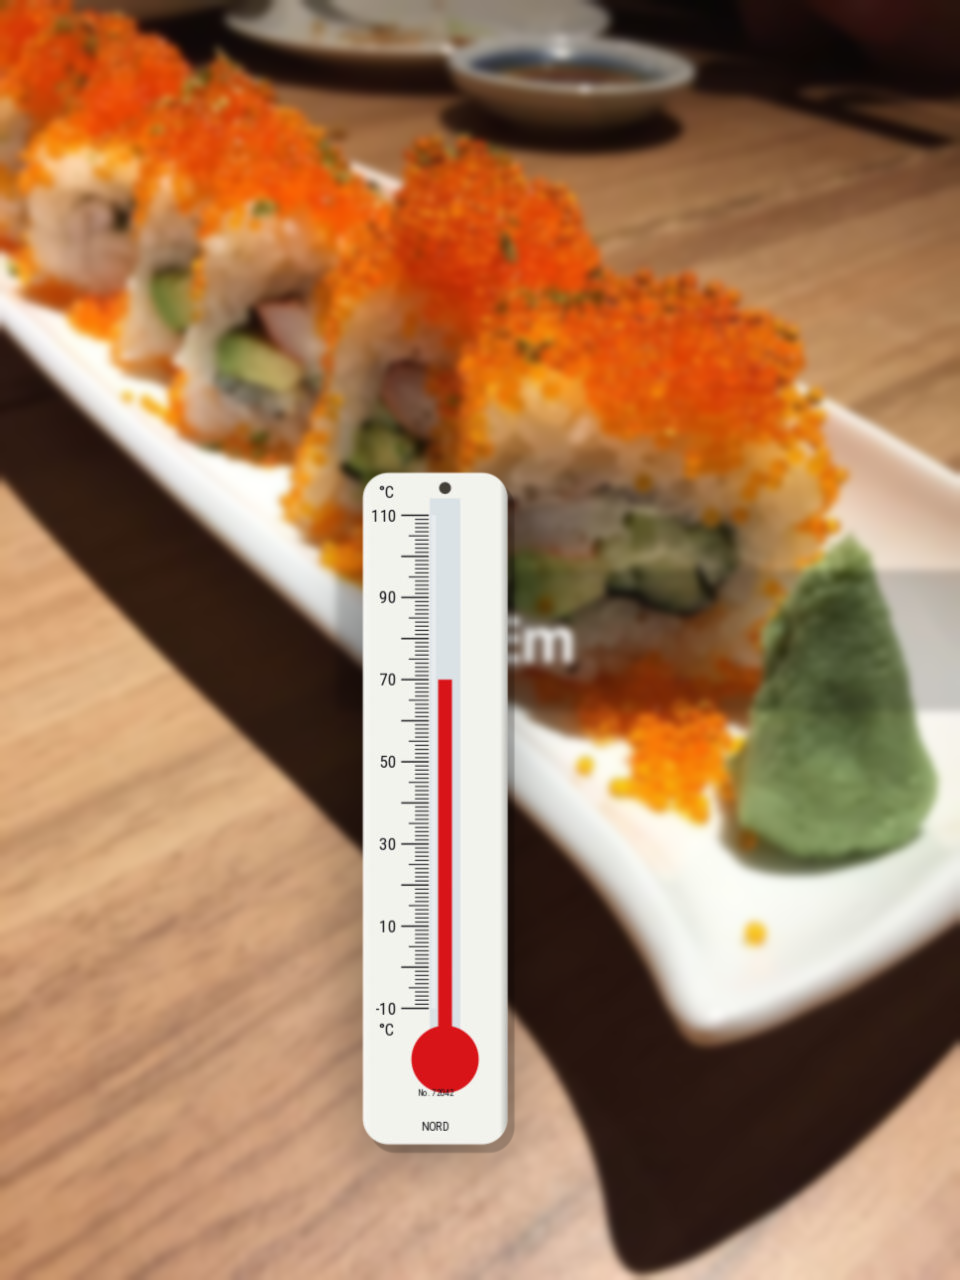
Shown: °C 70
